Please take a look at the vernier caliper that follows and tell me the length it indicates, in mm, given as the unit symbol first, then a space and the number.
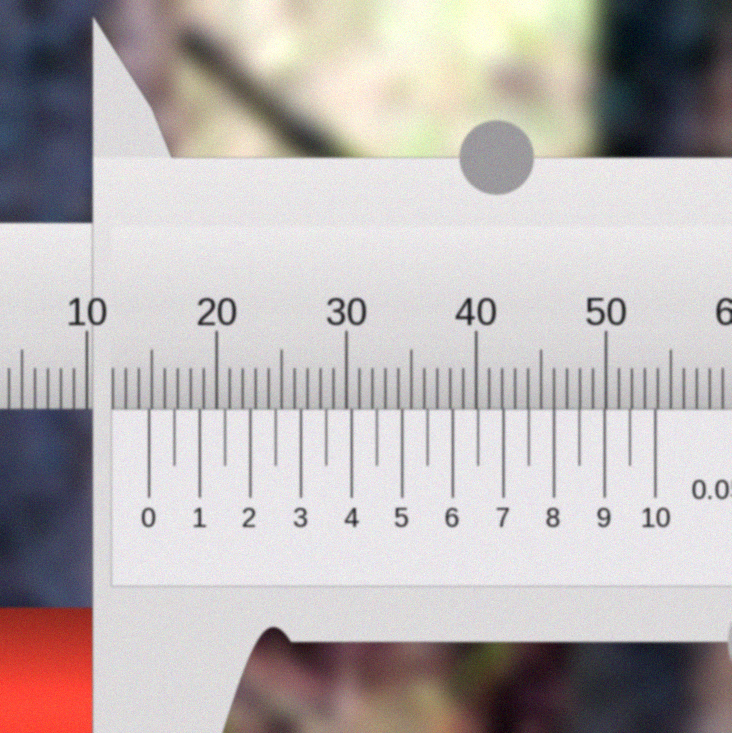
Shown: mm 14.8
